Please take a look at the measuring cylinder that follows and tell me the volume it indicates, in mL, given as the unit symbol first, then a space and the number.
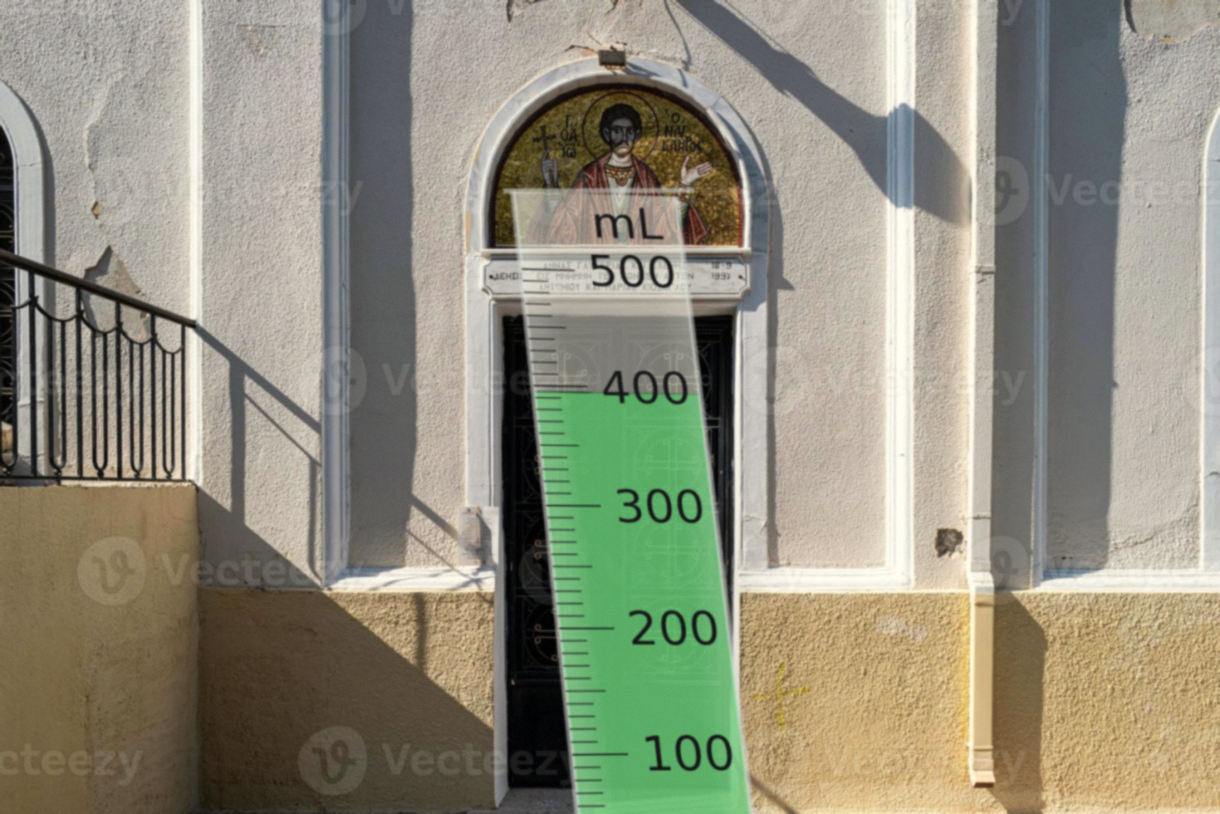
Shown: mL 395
